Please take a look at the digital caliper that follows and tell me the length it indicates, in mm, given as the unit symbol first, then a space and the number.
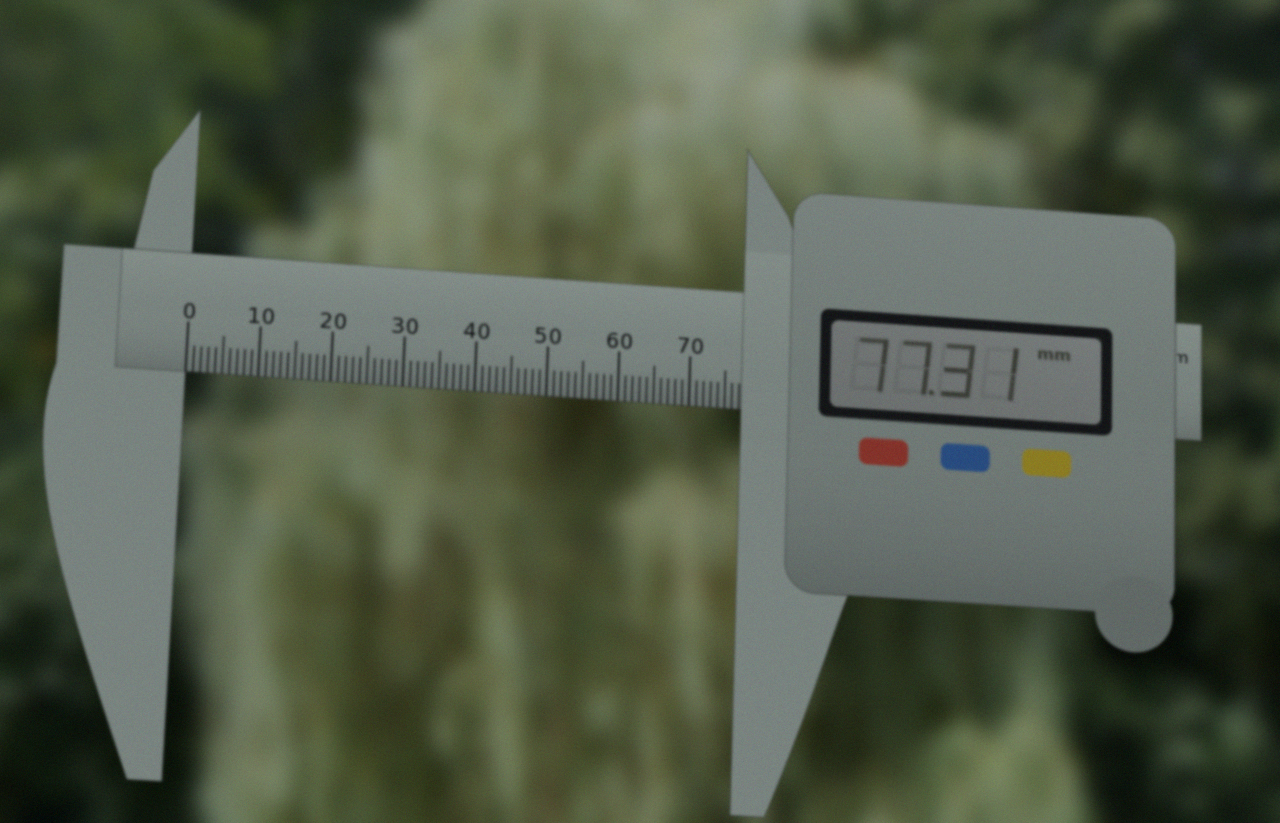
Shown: mm 77.31
